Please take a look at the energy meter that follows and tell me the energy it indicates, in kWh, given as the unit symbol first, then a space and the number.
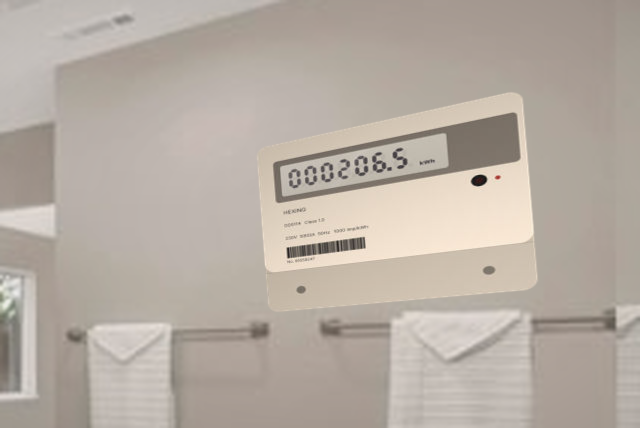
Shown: kWh 206.5
